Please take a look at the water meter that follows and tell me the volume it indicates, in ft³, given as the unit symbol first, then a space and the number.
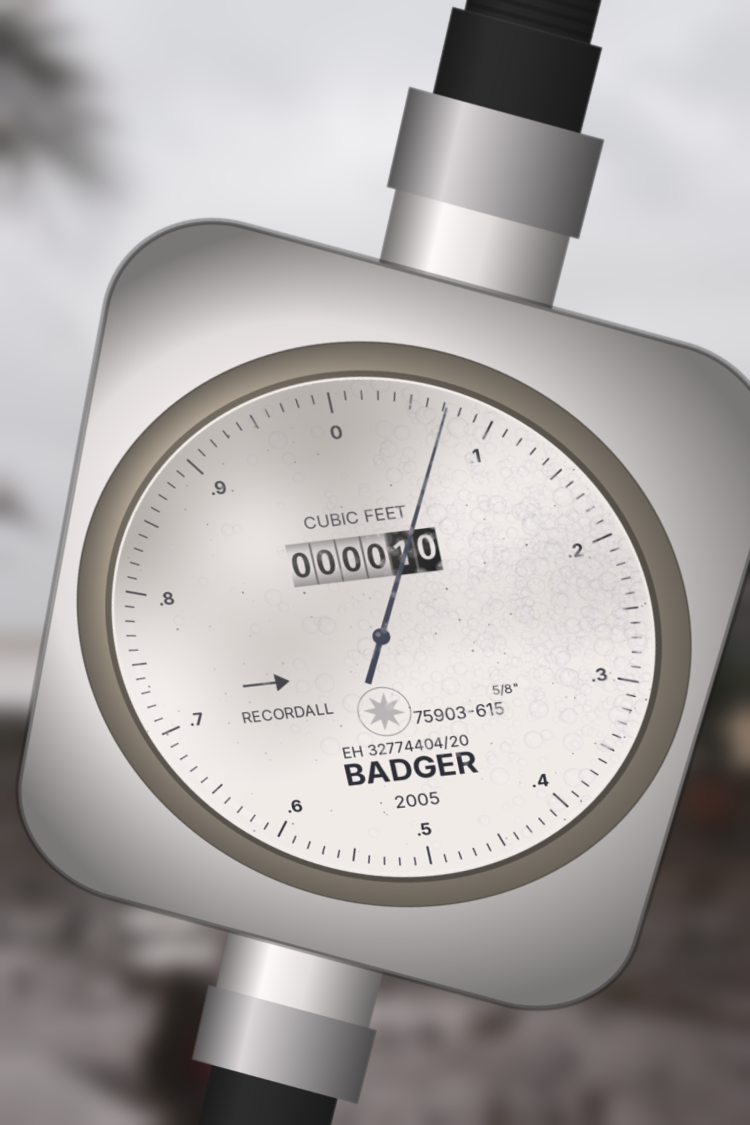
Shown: ft³ 10.07
